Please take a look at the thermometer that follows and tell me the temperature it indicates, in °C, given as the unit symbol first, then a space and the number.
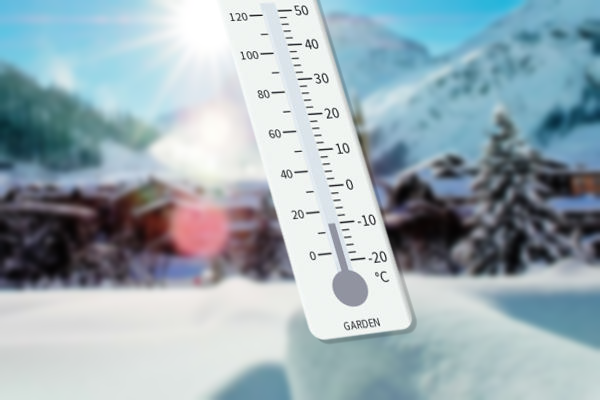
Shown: °C -10
